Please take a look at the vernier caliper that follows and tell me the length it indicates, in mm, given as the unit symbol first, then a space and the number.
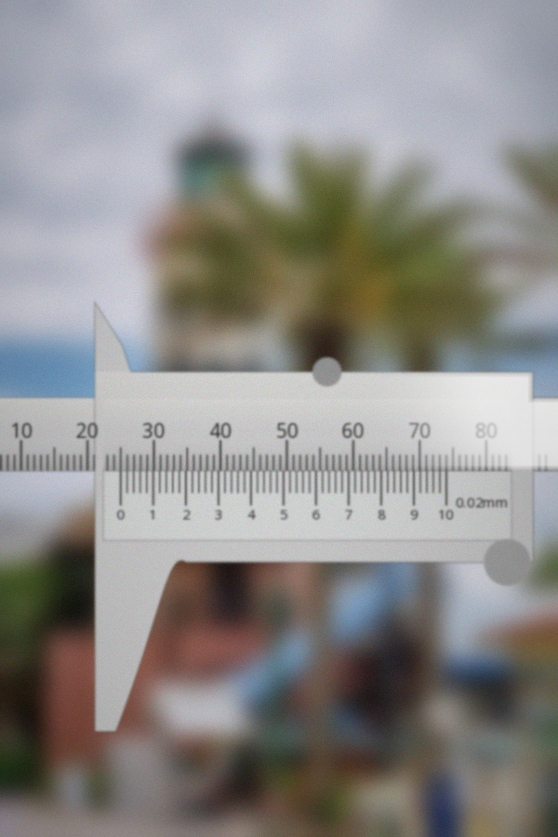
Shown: mm 25.0
